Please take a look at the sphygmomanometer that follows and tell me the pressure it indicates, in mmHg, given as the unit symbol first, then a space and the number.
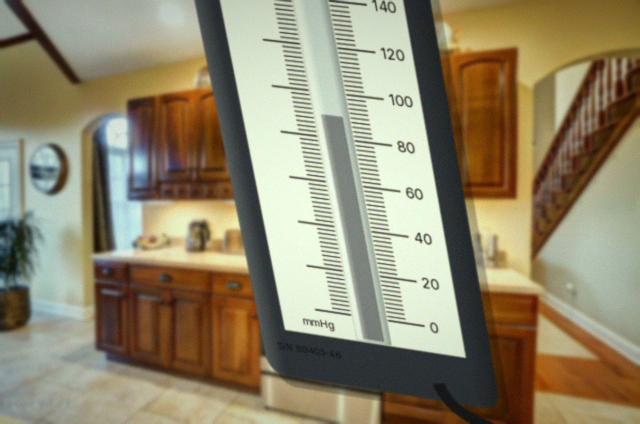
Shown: mmHg 90
